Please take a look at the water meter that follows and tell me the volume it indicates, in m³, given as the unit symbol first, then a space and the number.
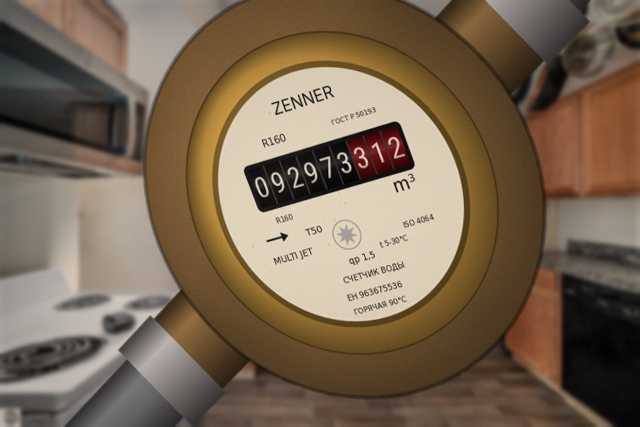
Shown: m³ 92973.312
